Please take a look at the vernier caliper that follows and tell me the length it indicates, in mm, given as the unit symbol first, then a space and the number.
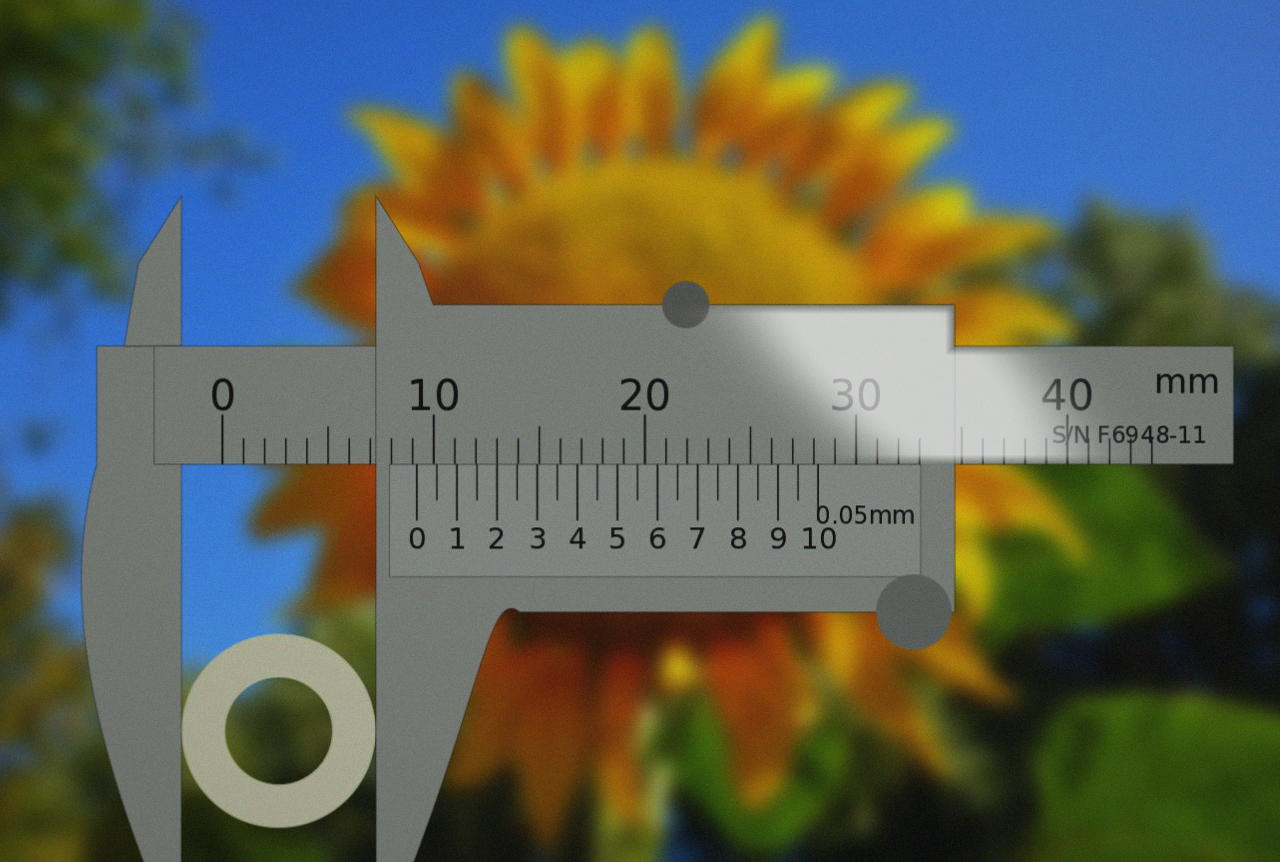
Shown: mm 9.2
